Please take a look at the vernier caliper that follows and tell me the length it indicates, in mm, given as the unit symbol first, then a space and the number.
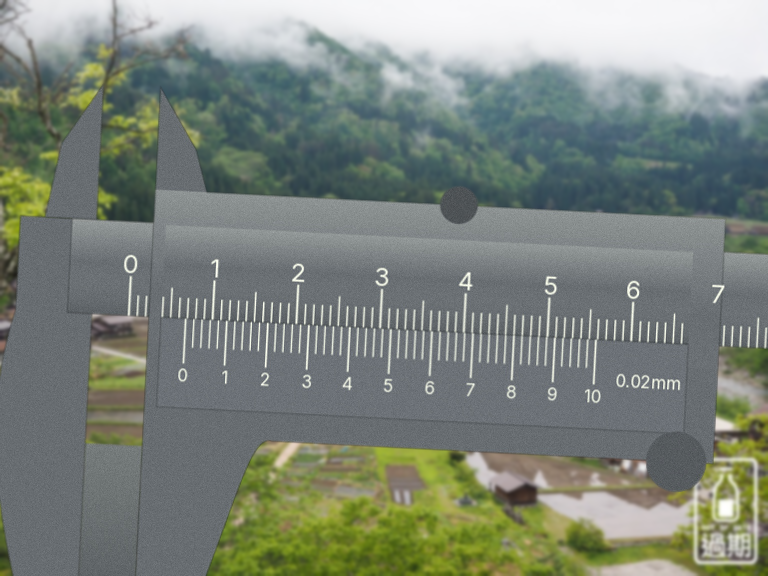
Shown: mm 6.8
